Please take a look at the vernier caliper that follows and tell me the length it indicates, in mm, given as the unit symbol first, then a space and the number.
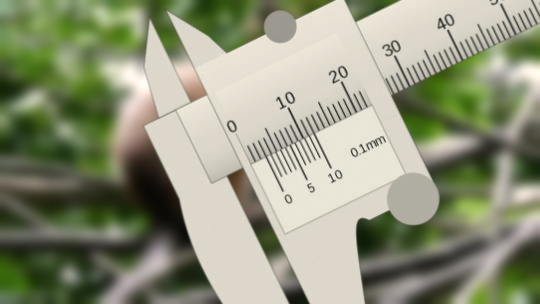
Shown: mm 3.0
